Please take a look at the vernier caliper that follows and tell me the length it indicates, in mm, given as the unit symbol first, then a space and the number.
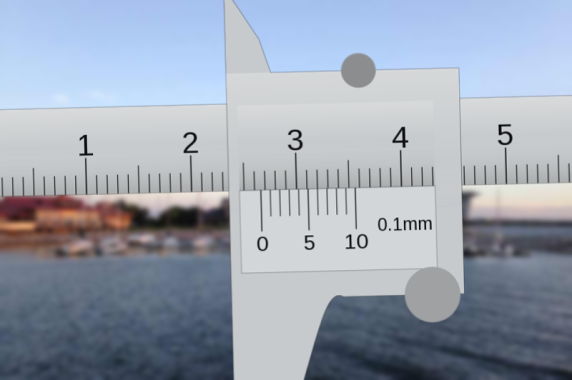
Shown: mm 26.6
